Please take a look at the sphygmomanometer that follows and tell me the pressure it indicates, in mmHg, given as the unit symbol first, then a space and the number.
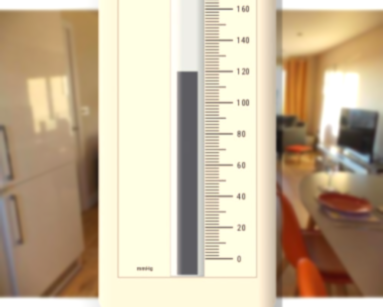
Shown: mmHg 120
